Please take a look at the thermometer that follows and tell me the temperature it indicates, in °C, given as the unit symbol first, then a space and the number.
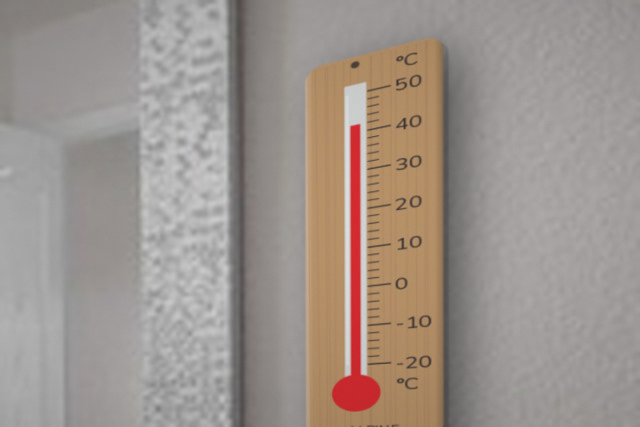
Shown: °C 42
